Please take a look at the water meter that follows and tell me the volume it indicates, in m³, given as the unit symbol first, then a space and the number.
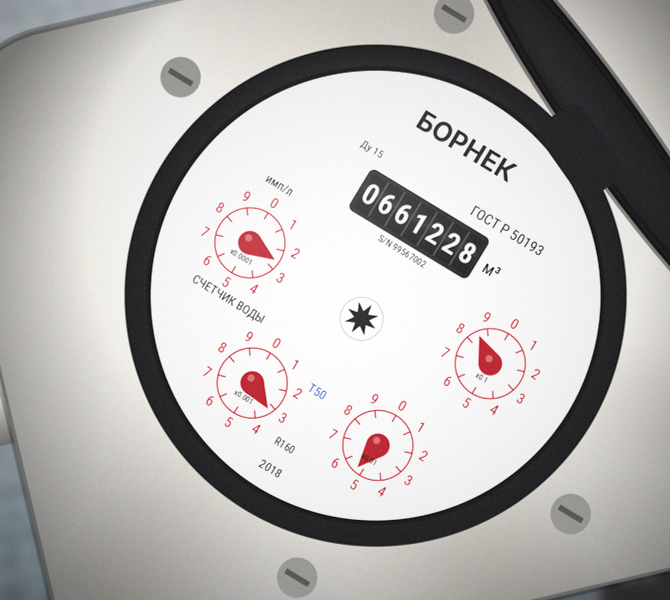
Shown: m³ 661228.8532
